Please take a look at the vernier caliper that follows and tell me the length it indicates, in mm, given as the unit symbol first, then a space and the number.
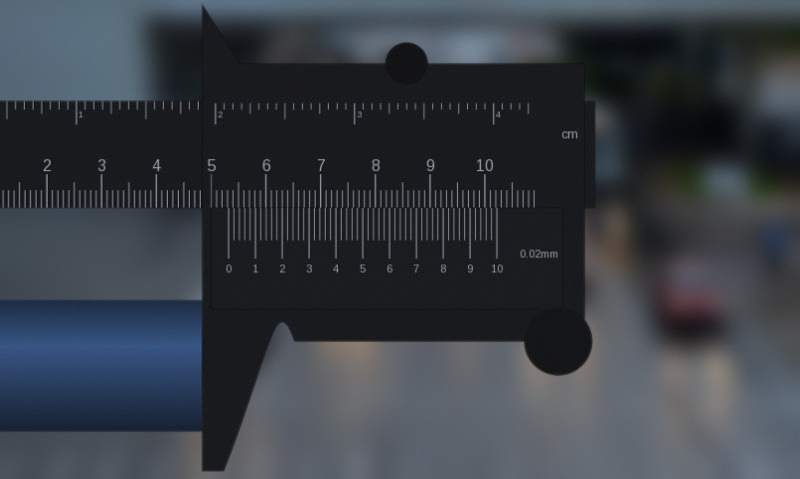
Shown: mm 53.2
